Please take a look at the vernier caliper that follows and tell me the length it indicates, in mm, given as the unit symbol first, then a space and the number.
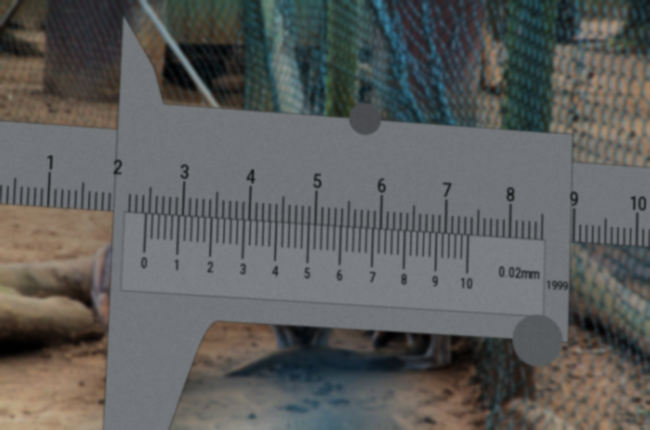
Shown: mm 24.5
